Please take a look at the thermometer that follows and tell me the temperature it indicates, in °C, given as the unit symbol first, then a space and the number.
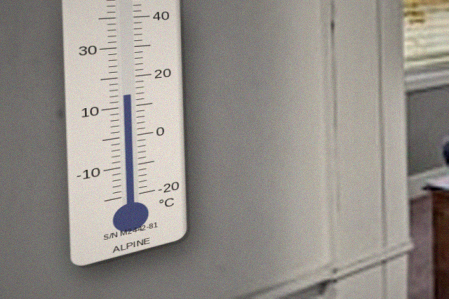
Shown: °C 14
